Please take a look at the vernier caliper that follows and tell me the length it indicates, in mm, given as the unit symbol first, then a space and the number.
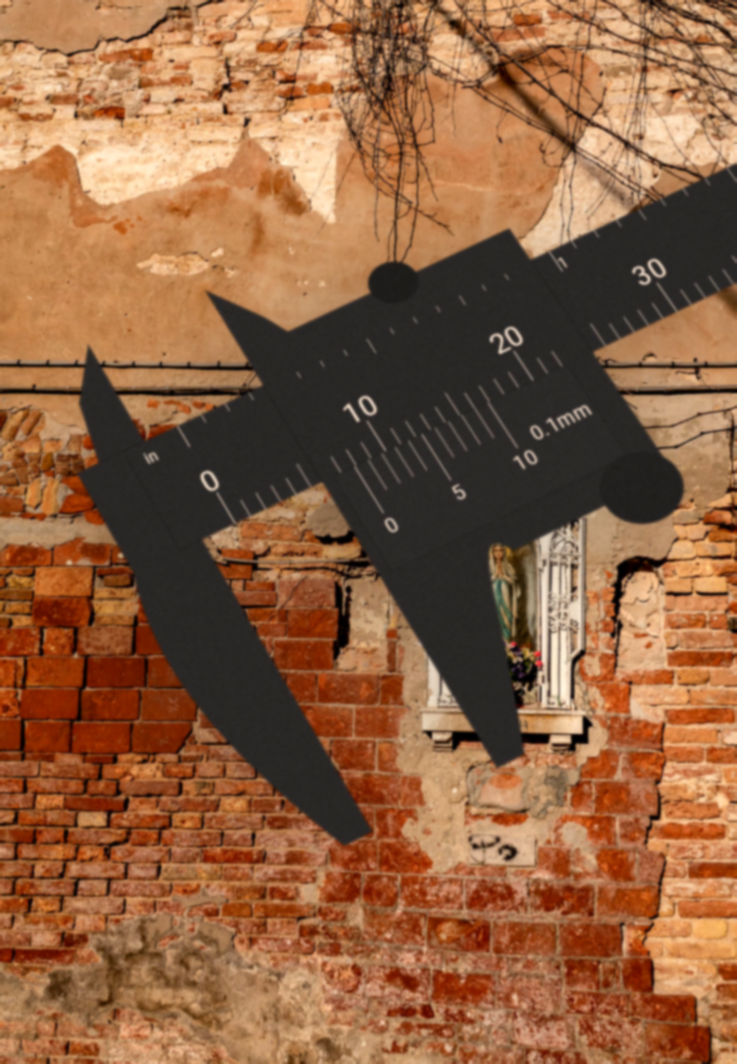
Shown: mm 7.9
